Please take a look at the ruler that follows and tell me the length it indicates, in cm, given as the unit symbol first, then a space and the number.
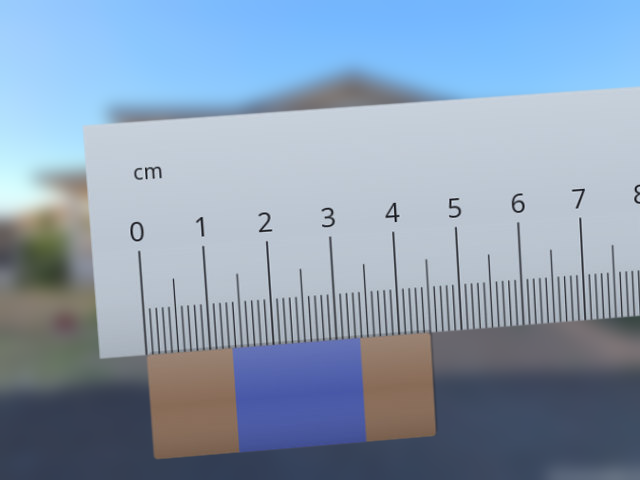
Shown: cm 4.5
